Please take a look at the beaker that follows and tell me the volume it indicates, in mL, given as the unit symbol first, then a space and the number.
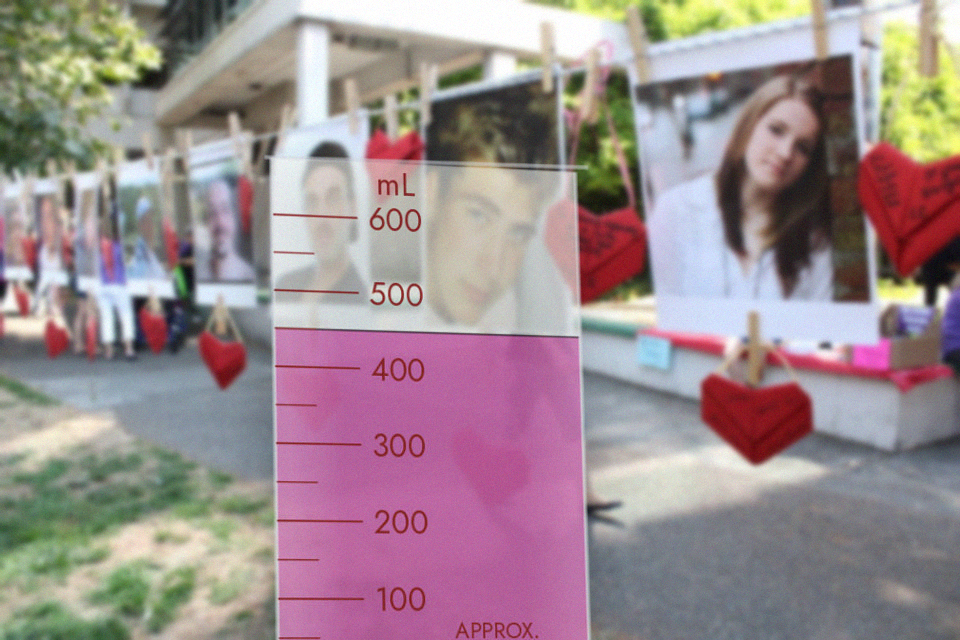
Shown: mL 450
